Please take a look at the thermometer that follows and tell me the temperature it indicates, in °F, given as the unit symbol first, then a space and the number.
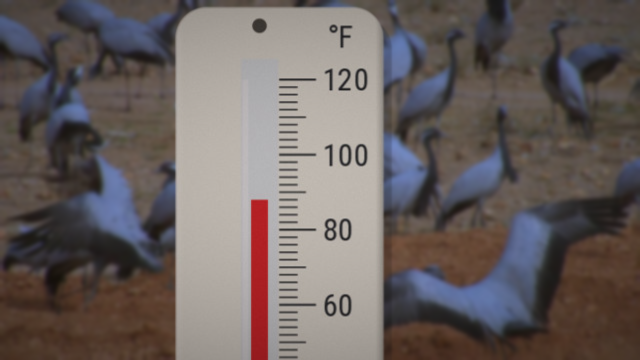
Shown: °F 88
